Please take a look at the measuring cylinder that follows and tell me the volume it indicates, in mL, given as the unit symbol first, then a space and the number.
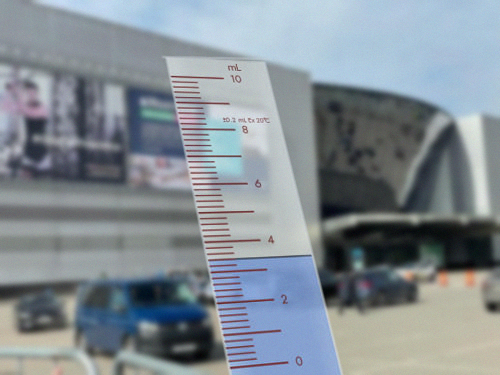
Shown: mL 3.4
